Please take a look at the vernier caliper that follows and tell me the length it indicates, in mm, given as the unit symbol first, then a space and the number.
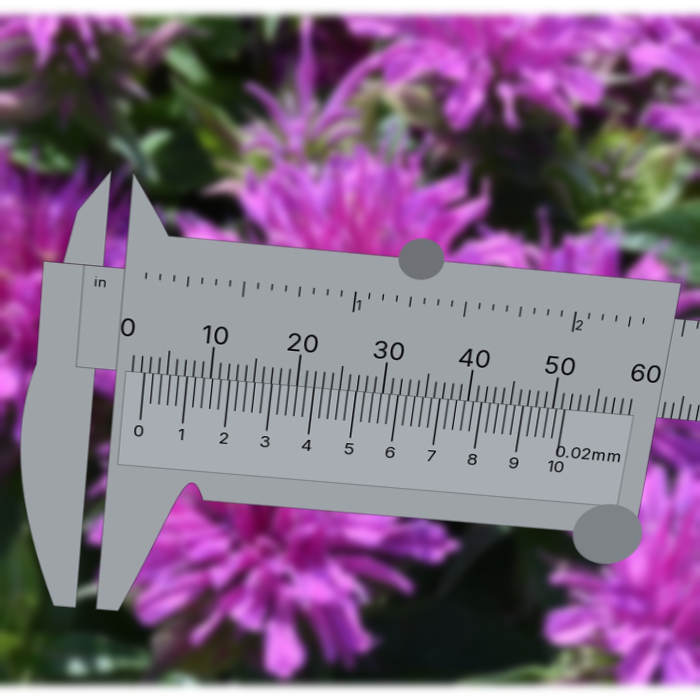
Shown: mm 2.4
